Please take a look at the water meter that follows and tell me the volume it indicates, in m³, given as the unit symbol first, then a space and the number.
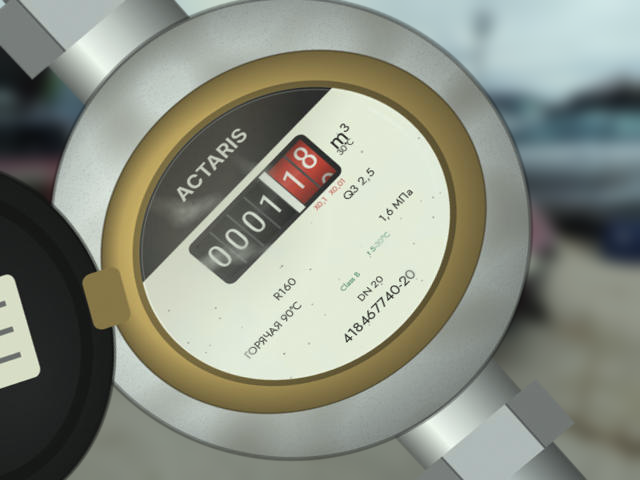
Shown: m³ 1.18
